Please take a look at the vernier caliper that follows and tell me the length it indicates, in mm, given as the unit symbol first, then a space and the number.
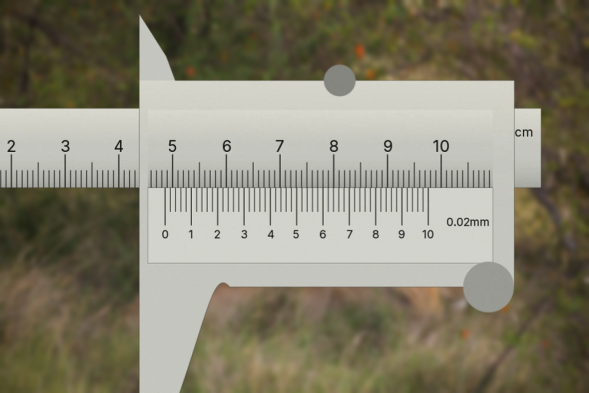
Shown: mm 48.6
